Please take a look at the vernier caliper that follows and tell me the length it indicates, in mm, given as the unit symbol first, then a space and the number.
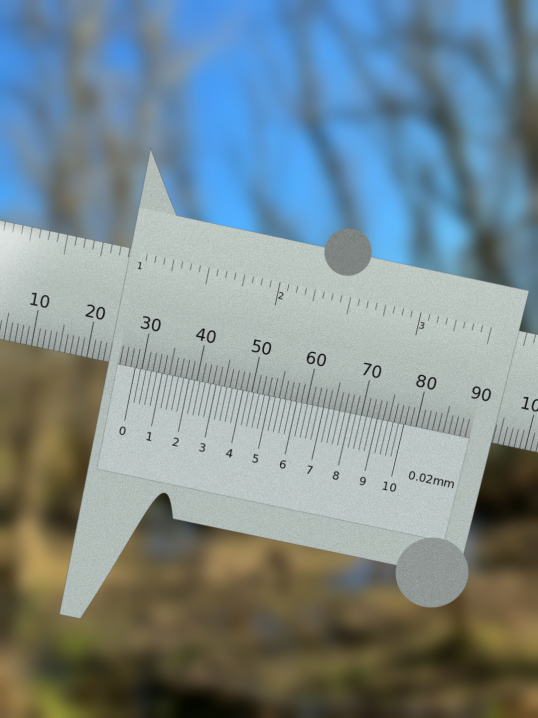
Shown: mm 28.8
